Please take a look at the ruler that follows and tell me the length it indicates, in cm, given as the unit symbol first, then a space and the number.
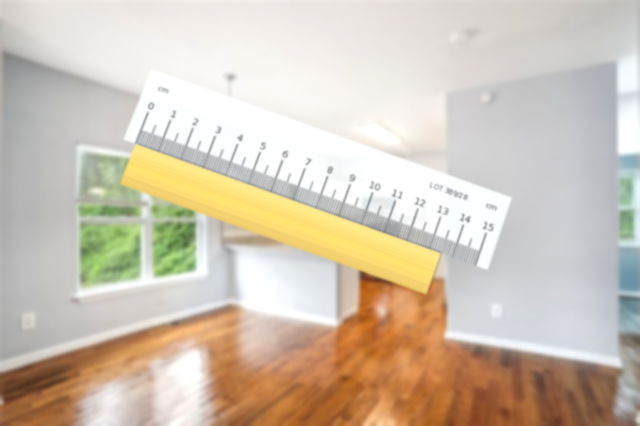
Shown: cm 13.5
